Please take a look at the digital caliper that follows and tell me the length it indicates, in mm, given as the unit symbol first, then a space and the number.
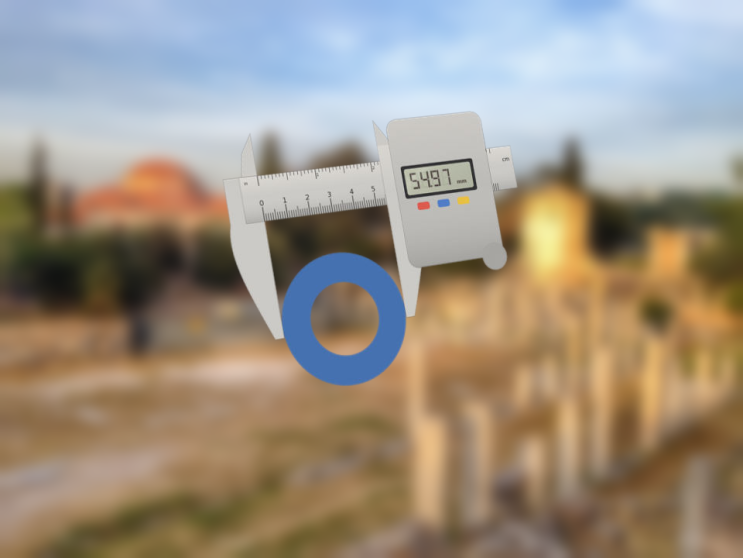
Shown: mm 54.97
